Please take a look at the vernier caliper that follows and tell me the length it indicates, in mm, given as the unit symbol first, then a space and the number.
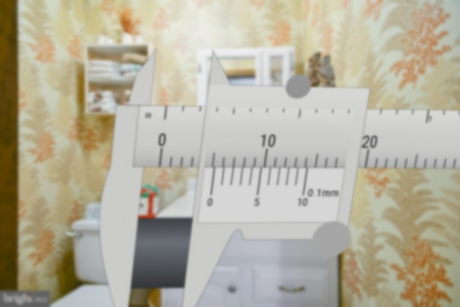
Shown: mm 5.2
